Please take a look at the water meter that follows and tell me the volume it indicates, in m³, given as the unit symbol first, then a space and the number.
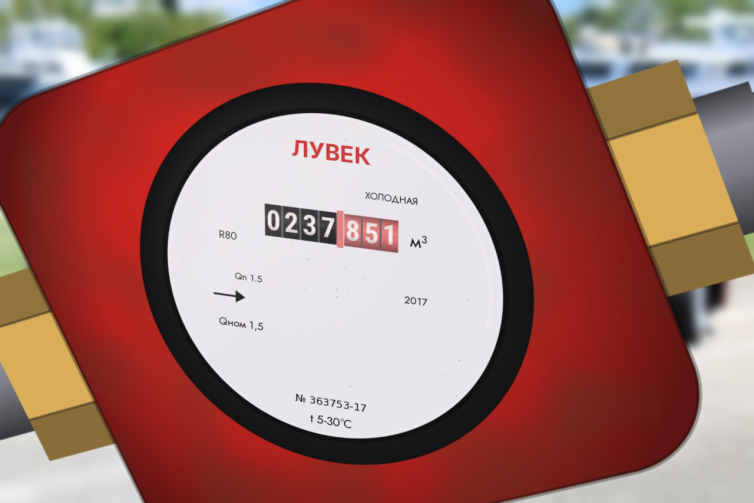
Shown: m³ 237.851
